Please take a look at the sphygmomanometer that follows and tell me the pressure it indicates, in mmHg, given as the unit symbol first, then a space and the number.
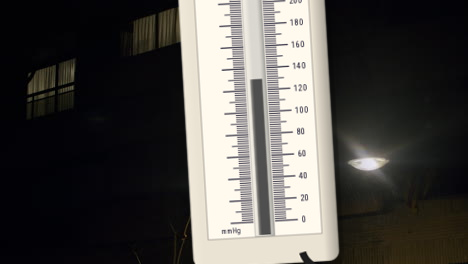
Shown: mmHg 130
